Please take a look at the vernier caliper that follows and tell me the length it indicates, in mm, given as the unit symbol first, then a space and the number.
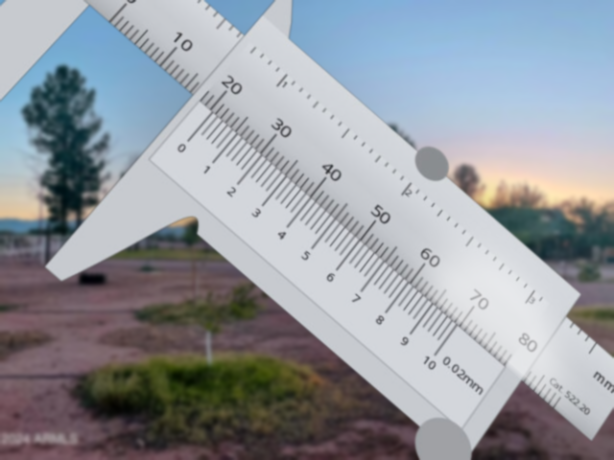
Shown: mm 20.5
